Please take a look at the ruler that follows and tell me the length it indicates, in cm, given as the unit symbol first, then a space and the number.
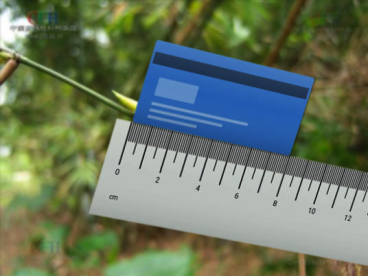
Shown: cm 8
